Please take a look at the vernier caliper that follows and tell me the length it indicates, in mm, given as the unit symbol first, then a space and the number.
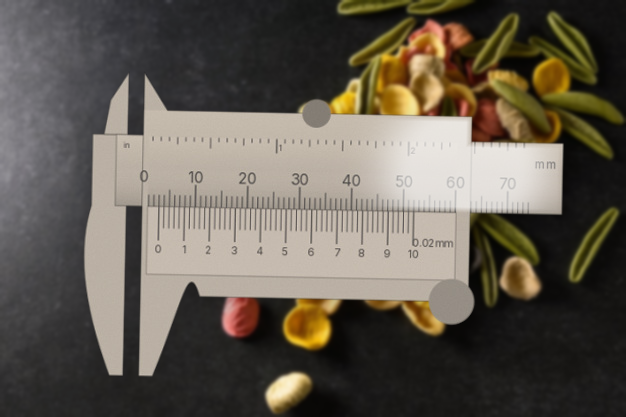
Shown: mm 3.0
